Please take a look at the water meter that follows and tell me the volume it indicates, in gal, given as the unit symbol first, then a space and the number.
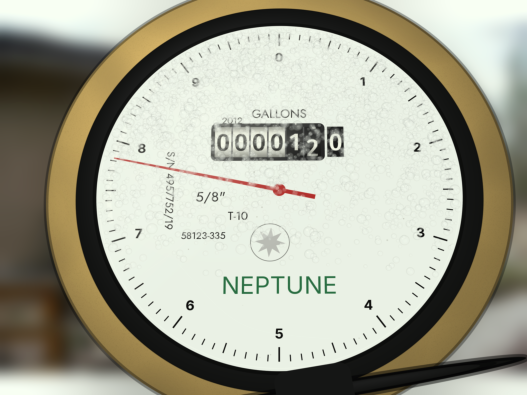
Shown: gal 117.8
